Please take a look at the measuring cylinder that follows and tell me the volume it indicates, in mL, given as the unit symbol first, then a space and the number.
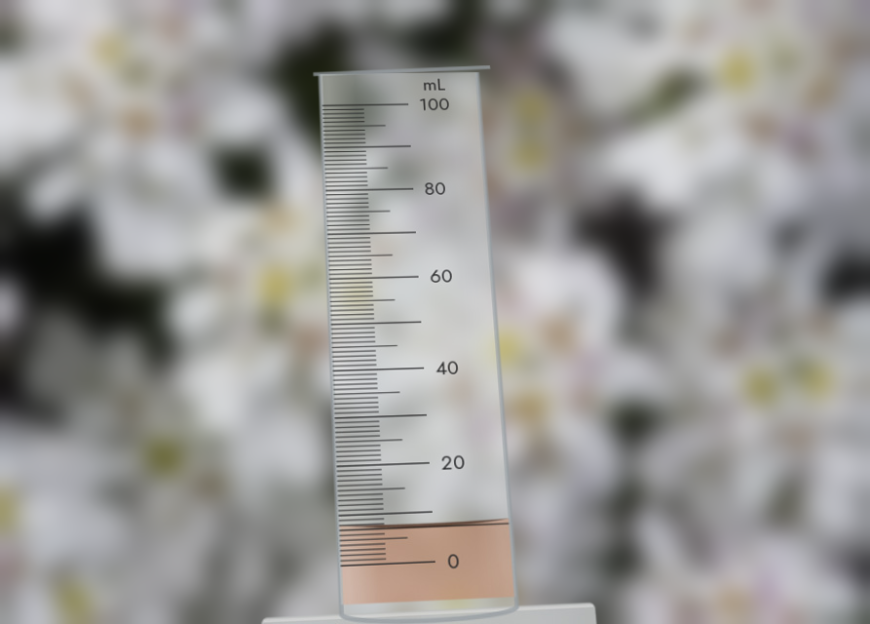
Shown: mL 7
